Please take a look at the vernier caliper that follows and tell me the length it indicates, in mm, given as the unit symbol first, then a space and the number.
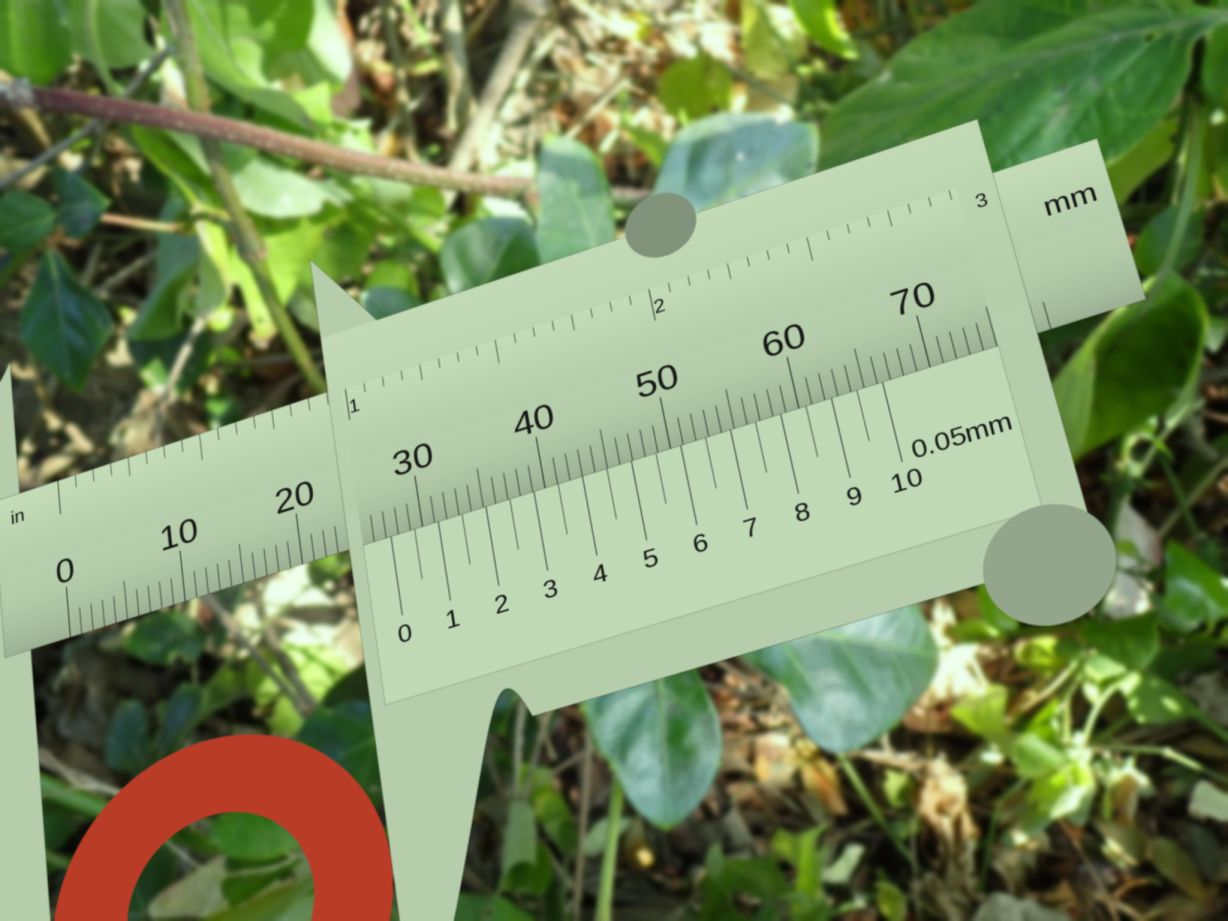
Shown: mm 27.4
